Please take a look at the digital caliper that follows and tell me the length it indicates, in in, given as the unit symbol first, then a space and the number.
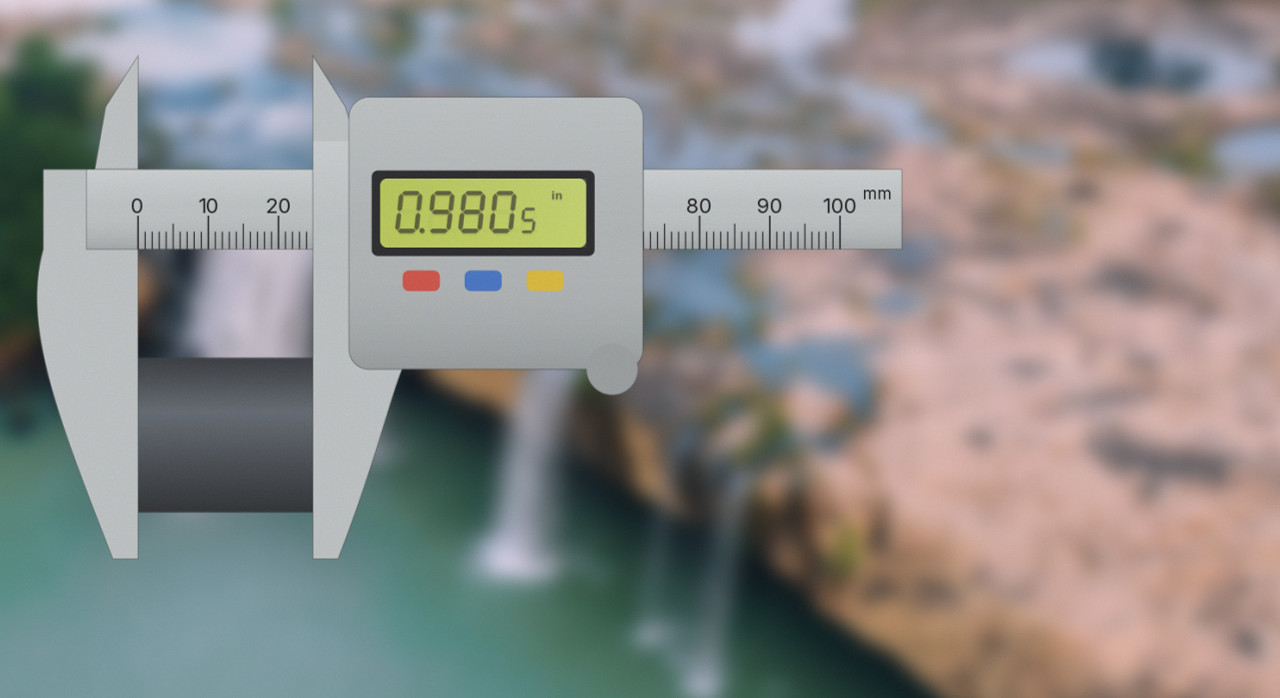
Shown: in 0.9805
